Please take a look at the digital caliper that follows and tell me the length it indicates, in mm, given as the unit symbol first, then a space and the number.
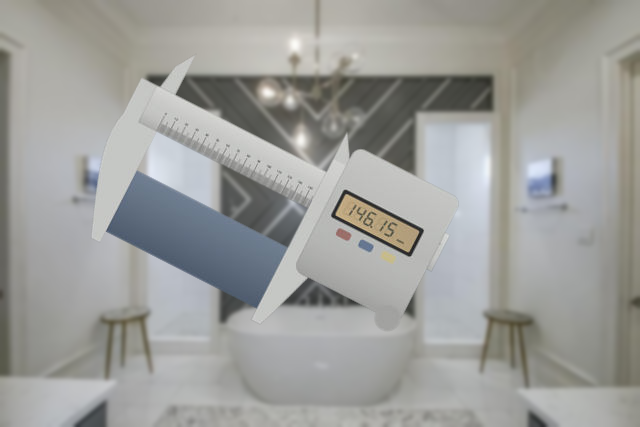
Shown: mm 146.15
